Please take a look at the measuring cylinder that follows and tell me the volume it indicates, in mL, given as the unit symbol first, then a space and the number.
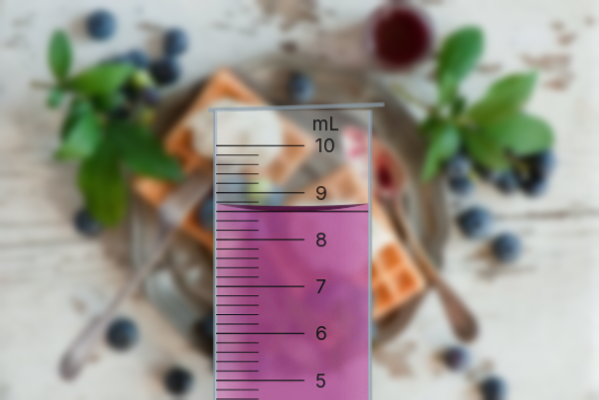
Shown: mL 8.6
